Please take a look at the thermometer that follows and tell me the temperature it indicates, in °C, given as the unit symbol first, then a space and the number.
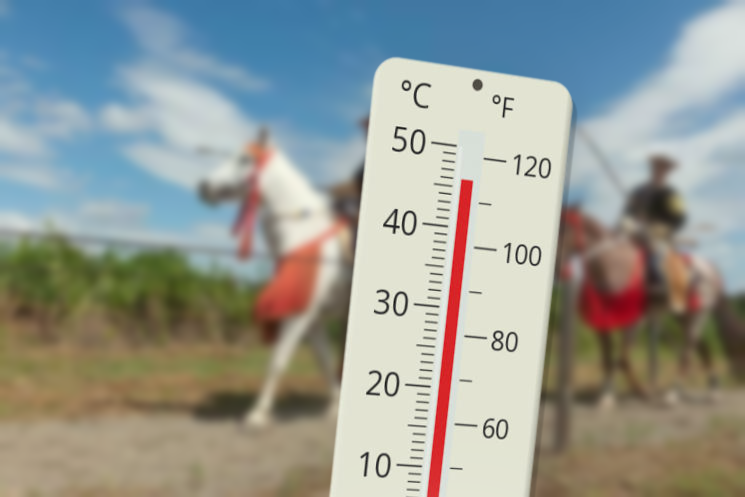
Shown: °C 46
